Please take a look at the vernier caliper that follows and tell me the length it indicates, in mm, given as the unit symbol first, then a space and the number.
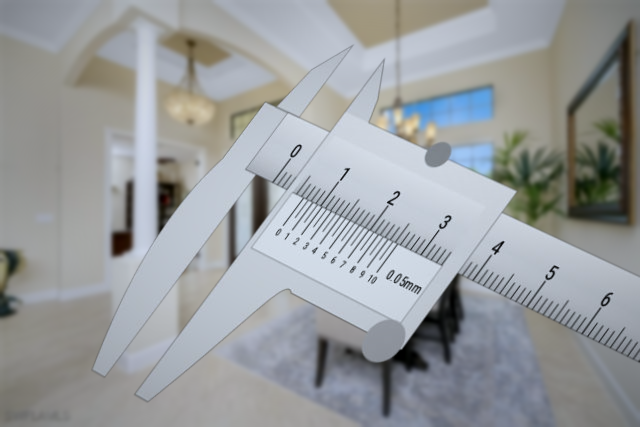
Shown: mm 6.5
